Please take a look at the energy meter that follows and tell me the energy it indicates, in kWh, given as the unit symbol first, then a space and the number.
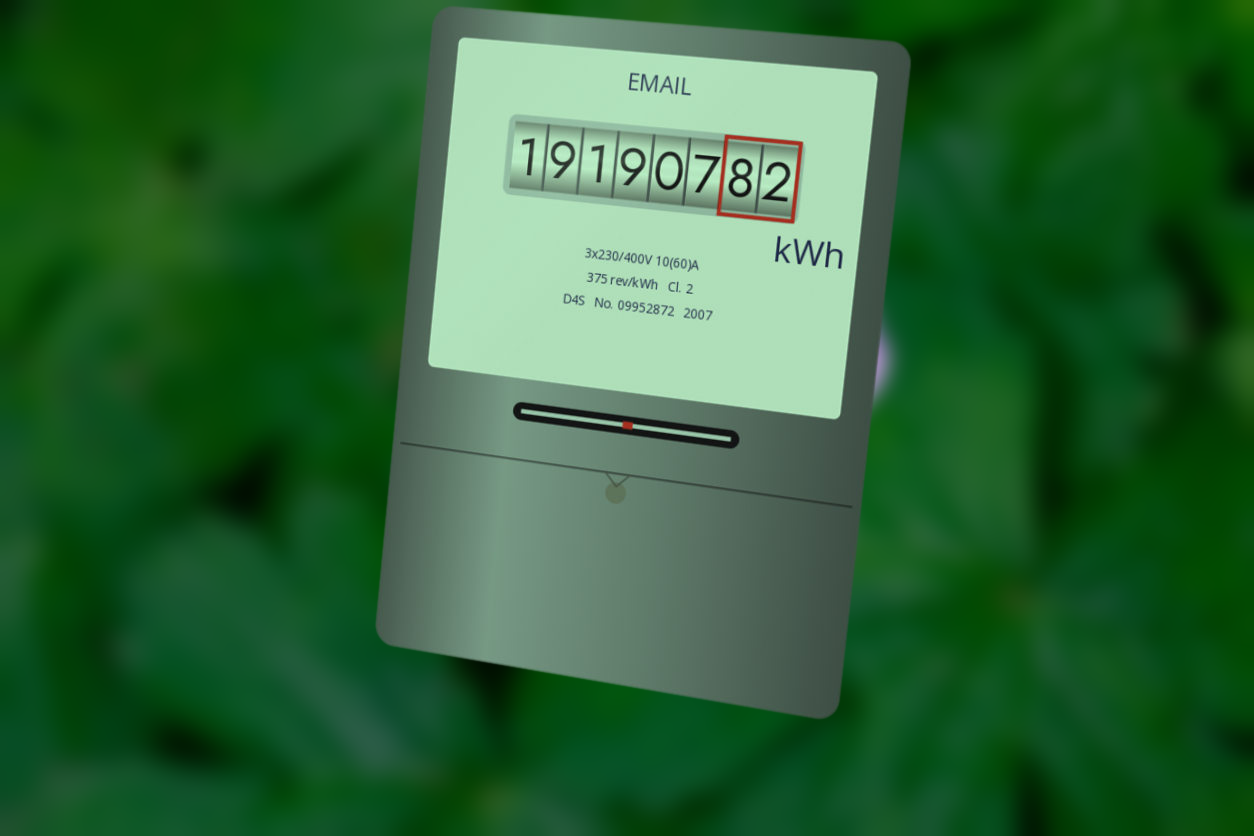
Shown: kWh 191907.82
